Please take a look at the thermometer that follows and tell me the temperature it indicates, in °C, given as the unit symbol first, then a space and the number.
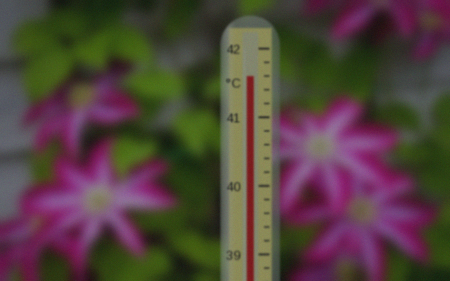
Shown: °C 41.6
